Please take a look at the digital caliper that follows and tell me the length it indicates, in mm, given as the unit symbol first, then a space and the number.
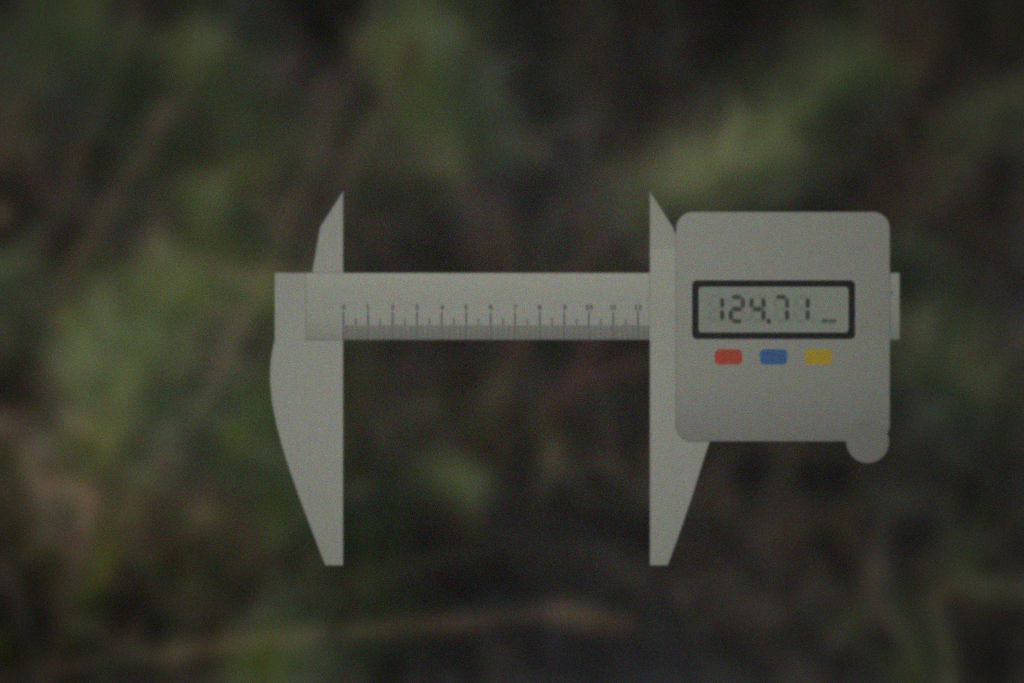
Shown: mm 124.71
